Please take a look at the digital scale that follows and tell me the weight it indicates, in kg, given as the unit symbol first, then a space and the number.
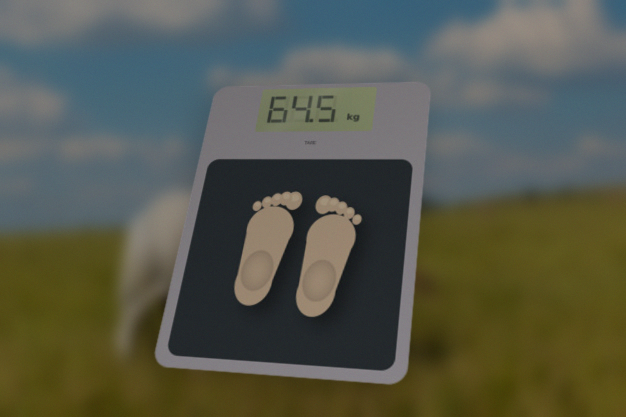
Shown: kg 64.5
